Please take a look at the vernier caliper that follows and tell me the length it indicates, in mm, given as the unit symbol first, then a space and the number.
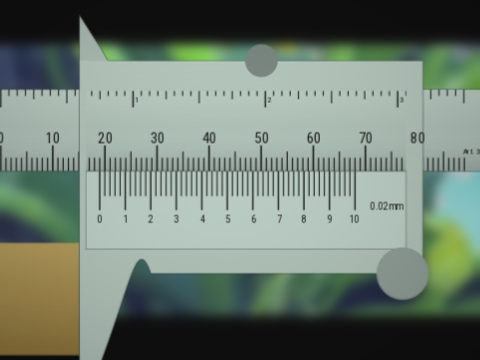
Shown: mm 19.0
